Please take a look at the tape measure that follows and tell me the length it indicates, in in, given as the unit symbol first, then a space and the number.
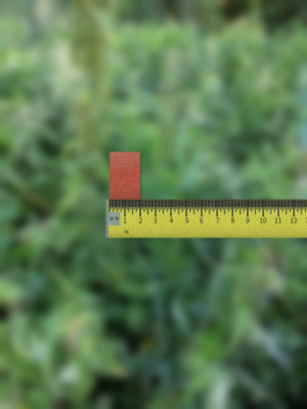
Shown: in 2
